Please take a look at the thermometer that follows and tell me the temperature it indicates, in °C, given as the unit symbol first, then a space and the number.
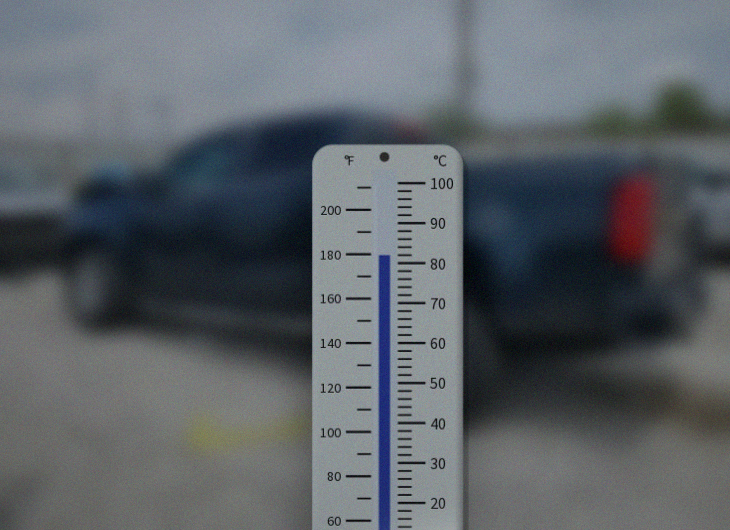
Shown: °C 82
